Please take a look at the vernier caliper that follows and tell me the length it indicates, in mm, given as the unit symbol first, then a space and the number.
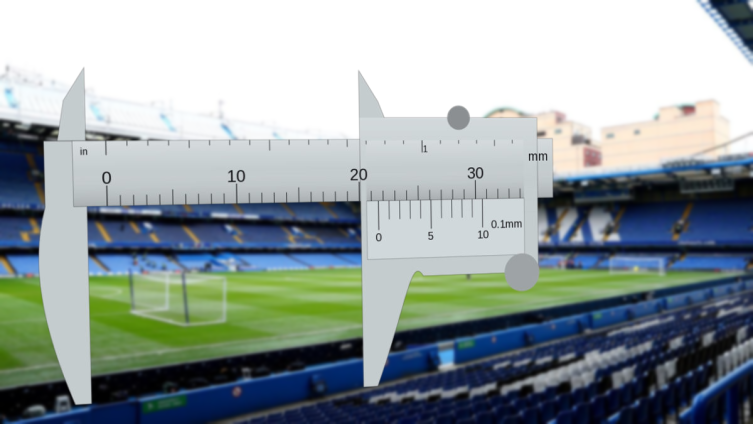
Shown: mm 21.6
